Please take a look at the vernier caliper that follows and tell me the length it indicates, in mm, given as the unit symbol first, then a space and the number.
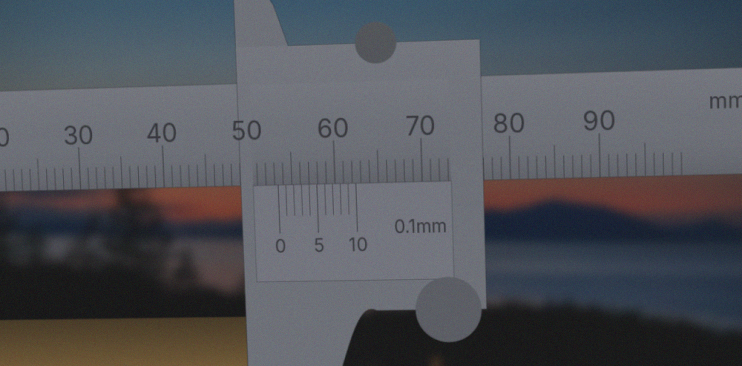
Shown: mm 53.4
